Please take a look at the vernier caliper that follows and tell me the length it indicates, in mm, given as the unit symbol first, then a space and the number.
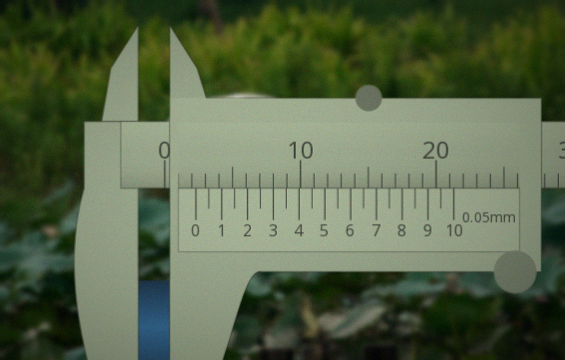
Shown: mm 2.3
